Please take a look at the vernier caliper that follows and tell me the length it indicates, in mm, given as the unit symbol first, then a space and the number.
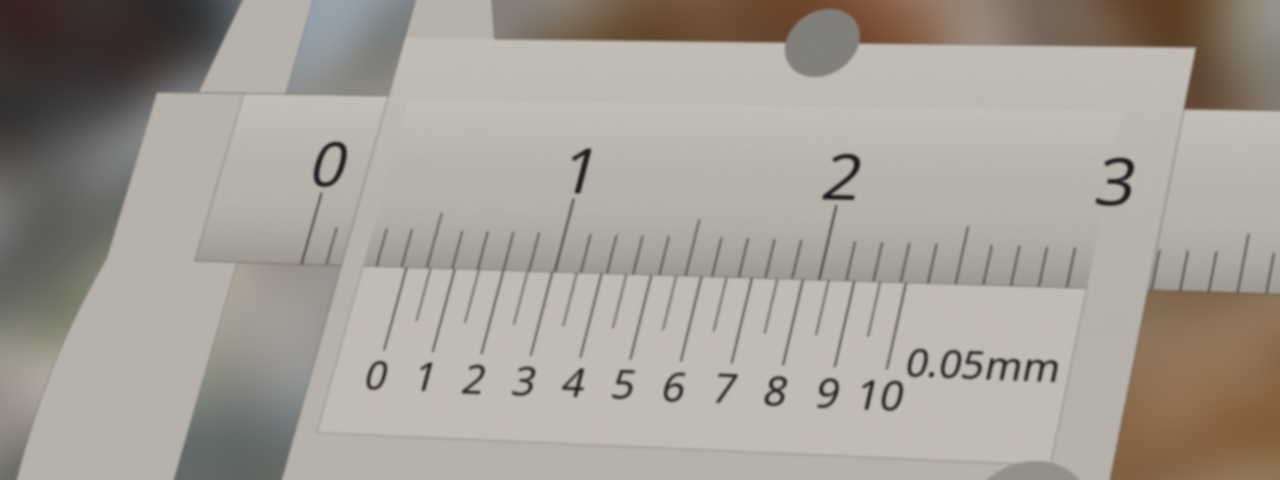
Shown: mm 4.2
